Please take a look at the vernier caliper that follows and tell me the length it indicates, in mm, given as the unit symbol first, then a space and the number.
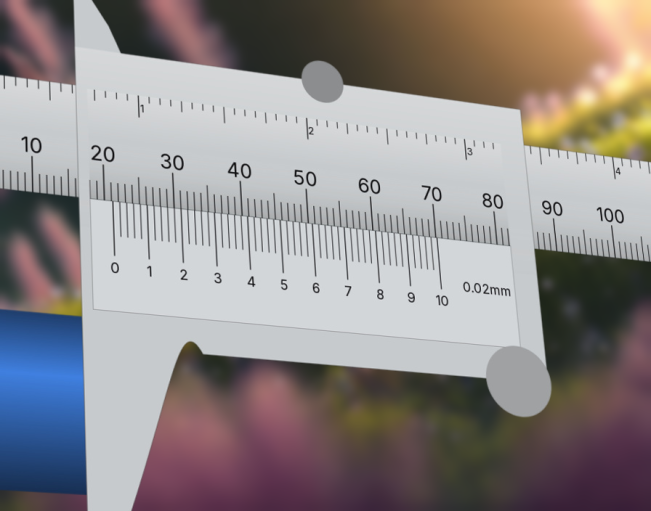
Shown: mm 21.2
